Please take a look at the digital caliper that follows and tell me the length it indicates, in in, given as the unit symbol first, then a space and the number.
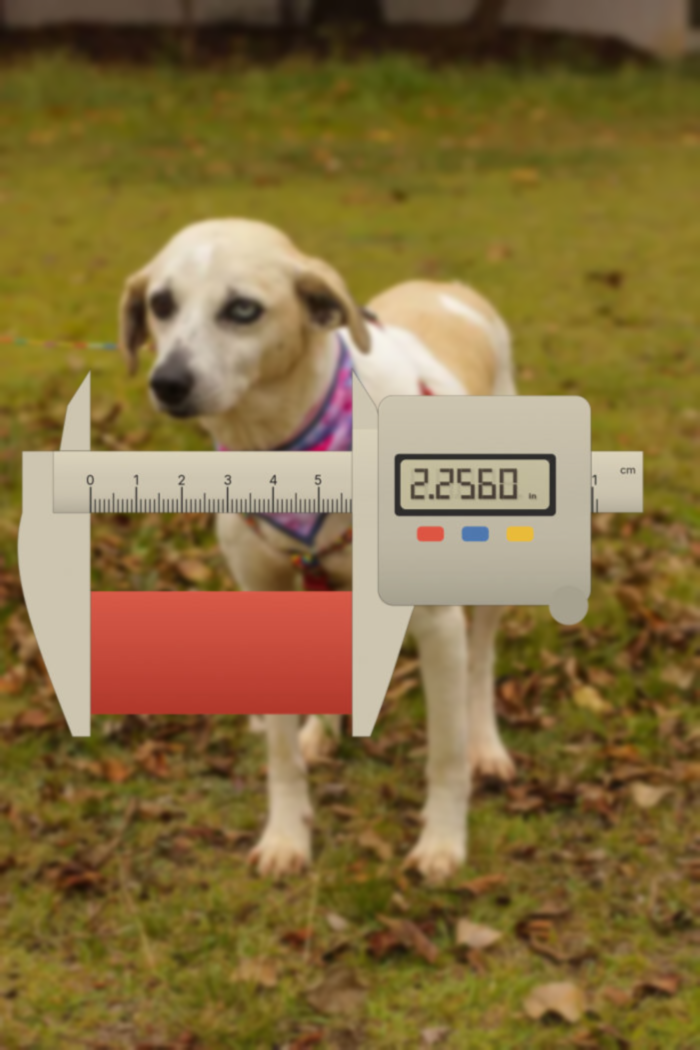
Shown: in 2.2560
